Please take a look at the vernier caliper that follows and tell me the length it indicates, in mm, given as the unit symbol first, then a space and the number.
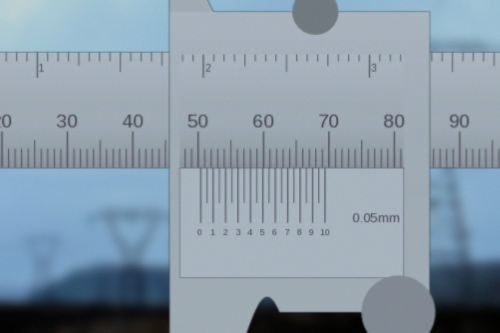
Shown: mm 50.4
